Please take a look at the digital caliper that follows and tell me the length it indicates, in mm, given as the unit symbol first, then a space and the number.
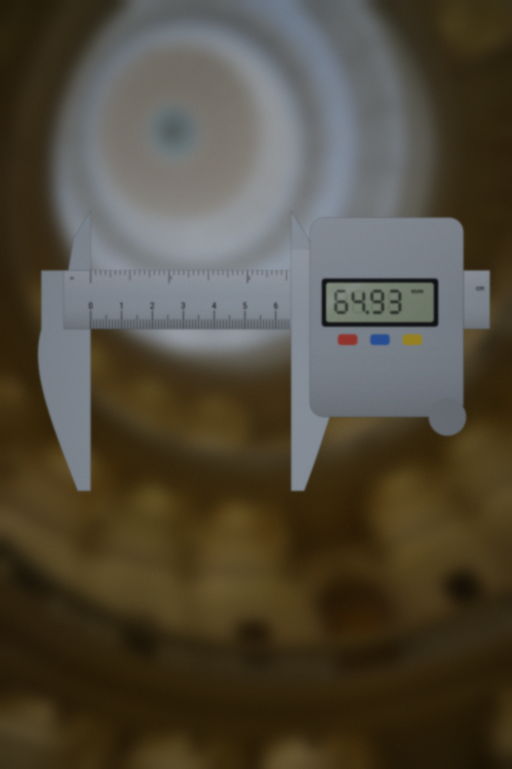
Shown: mm 64.93
